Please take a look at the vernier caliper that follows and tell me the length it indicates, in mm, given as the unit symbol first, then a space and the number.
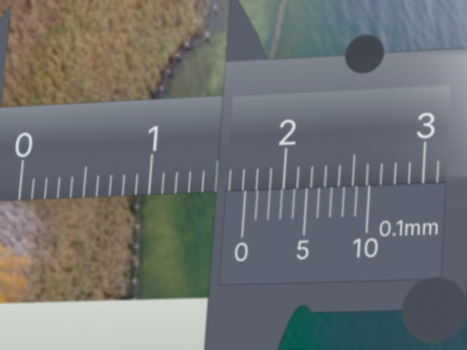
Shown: mm 17.2
